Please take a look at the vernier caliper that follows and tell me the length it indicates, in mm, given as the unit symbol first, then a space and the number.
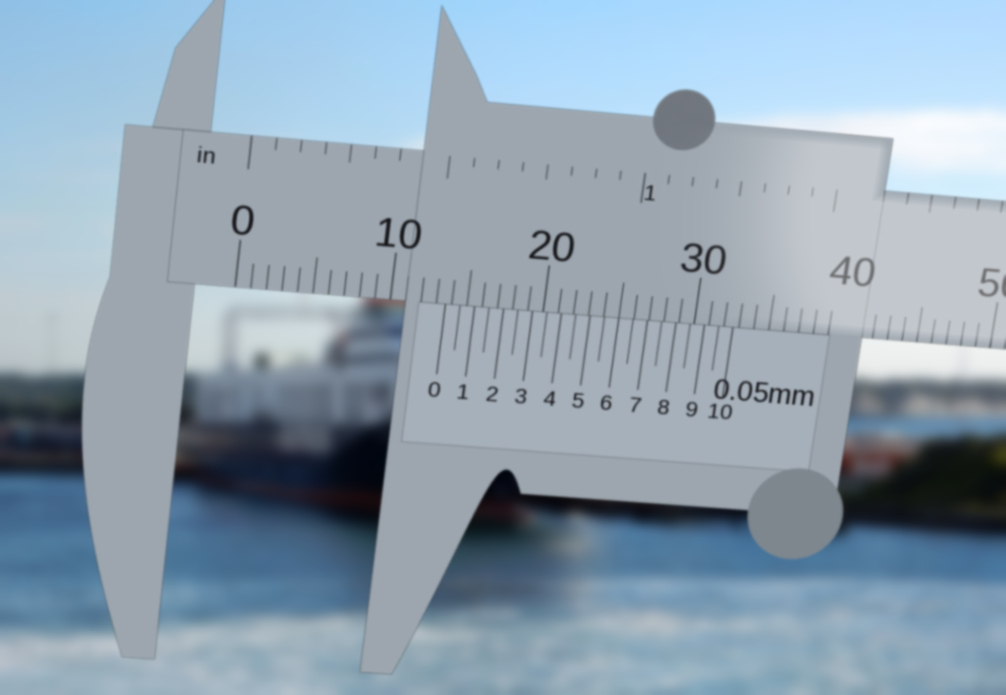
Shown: mm 13.6
